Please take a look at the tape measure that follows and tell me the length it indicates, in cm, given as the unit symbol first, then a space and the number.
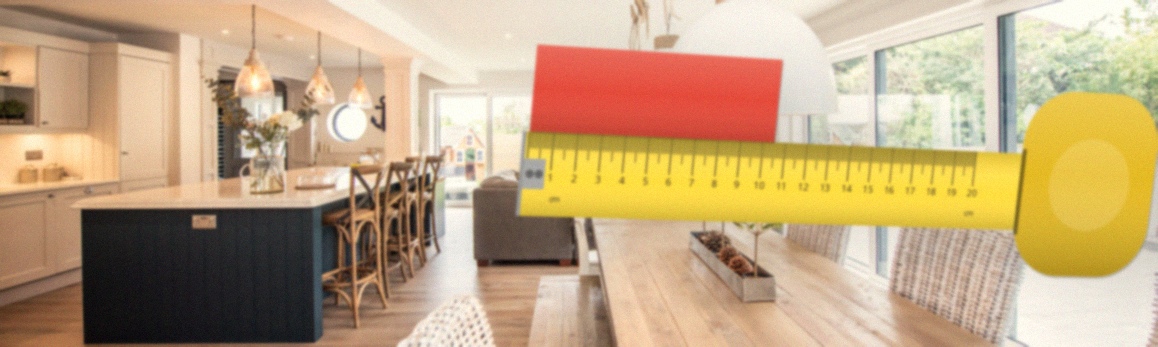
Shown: cm 10.5
